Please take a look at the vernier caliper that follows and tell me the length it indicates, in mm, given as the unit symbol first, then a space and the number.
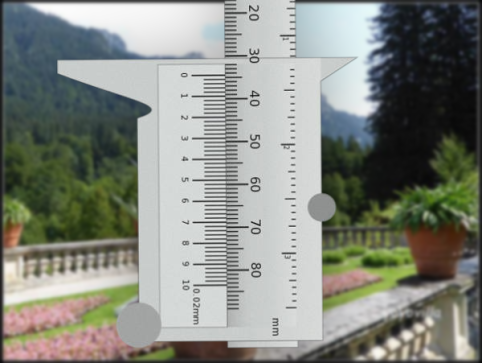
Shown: mm 34.5
